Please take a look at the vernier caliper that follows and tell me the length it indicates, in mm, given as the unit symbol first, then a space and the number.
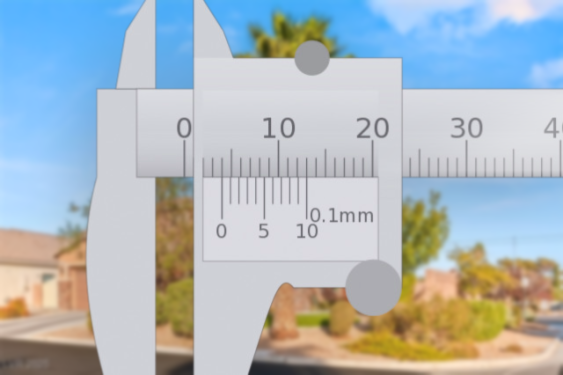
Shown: mm 4.0
